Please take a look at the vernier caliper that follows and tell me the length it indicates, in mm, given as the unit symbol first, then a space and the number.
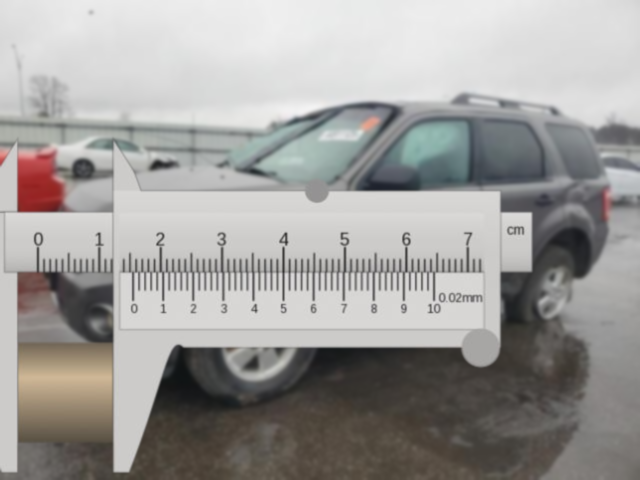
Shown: mm 15.5
